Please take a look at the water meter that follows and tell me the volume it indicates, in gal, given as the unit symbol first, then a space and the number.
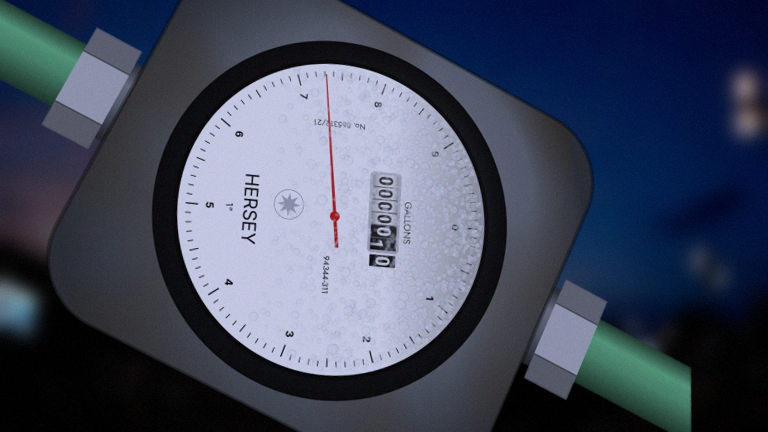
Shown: gal 7.3
